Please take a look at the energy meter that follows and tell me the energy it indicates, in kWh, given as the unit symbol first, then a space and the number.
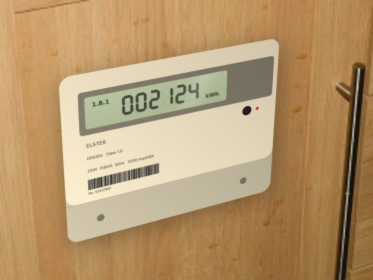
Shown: kWh 2124
